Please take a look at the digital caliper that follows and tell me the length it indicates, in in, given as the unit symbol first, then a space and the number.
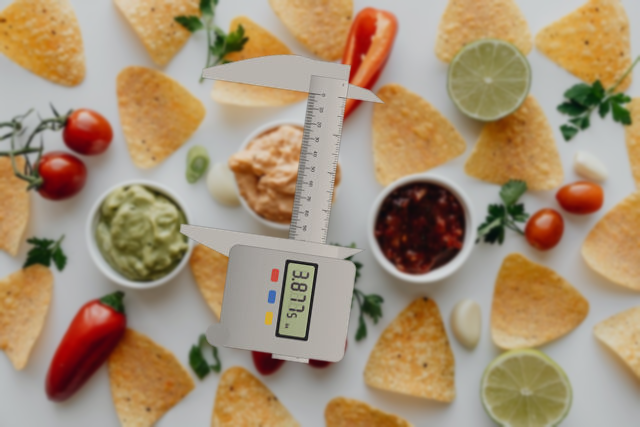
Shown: in 3.8775
